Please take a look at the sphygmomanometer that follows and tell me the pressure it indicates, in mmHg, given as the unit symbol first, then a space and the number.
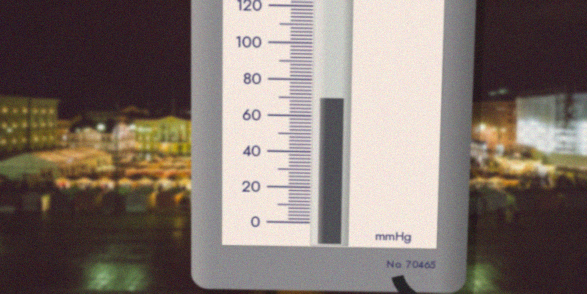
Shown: mmHg 70
